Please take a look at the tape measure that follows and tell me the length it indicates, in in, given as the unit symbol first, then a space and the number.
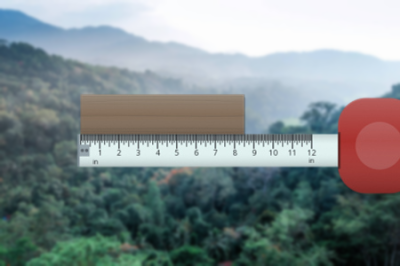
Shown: in 8.5
